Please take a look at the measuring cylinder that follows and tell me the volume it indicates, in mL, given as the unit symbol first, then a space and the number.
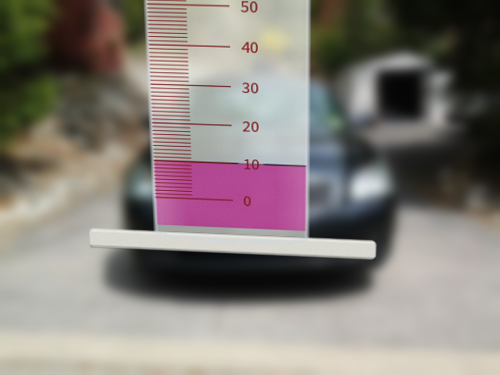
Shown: mL 10
